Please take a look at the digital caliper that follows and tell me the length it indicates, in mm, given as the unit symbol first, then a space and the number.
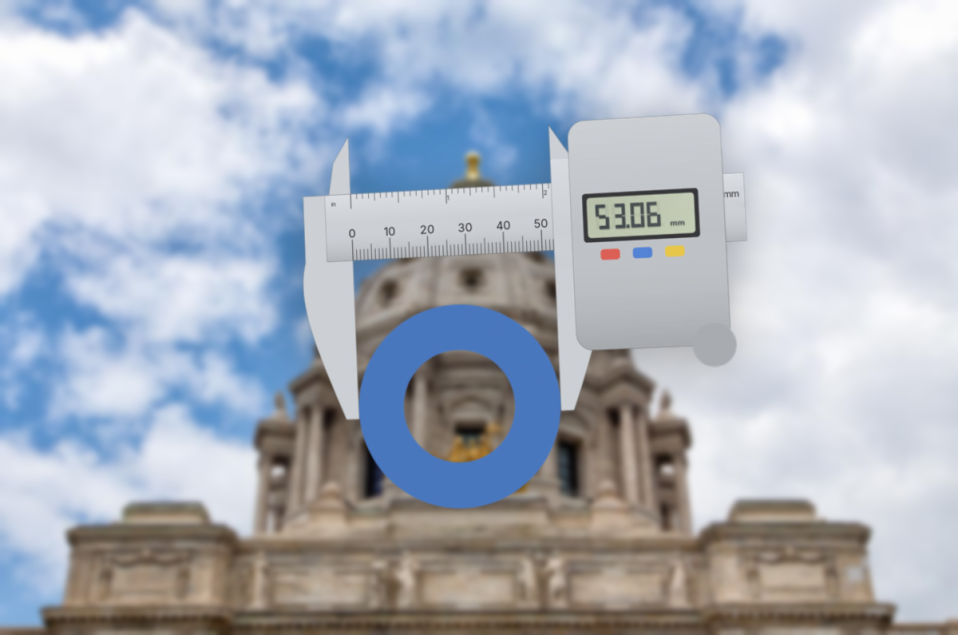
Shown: mm 53.06
